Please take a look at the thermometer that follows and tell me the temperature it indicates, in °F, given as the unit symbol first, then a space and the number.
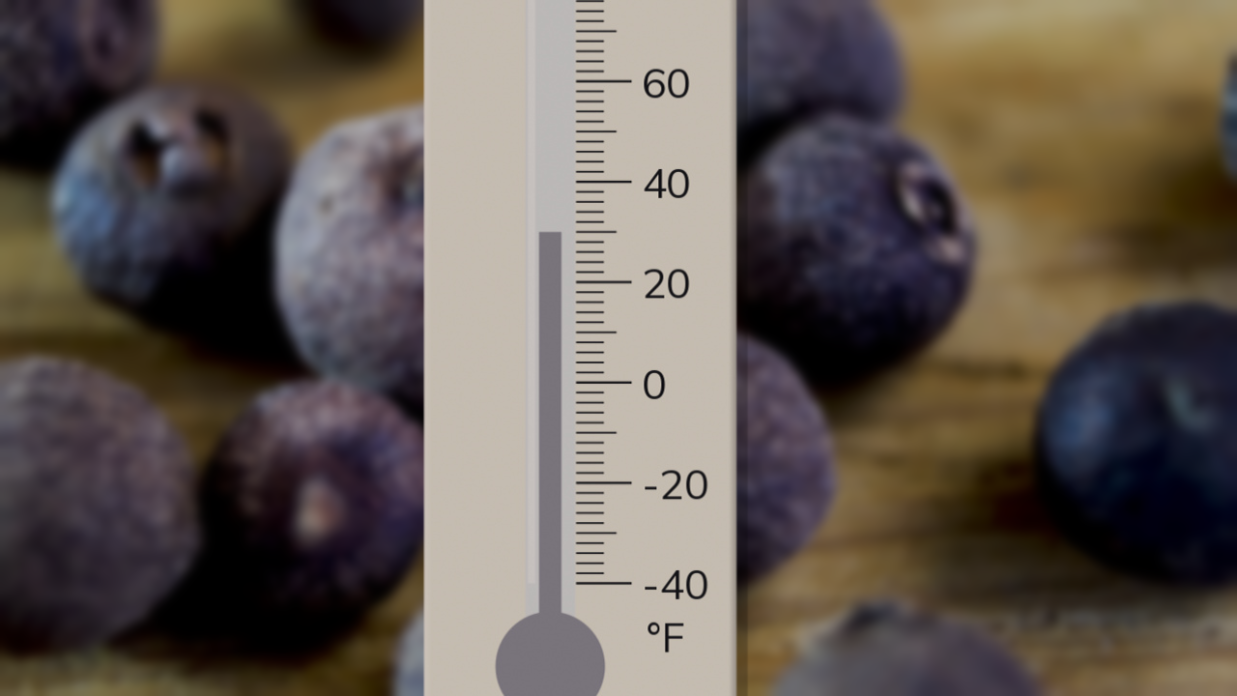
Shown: °F 30
